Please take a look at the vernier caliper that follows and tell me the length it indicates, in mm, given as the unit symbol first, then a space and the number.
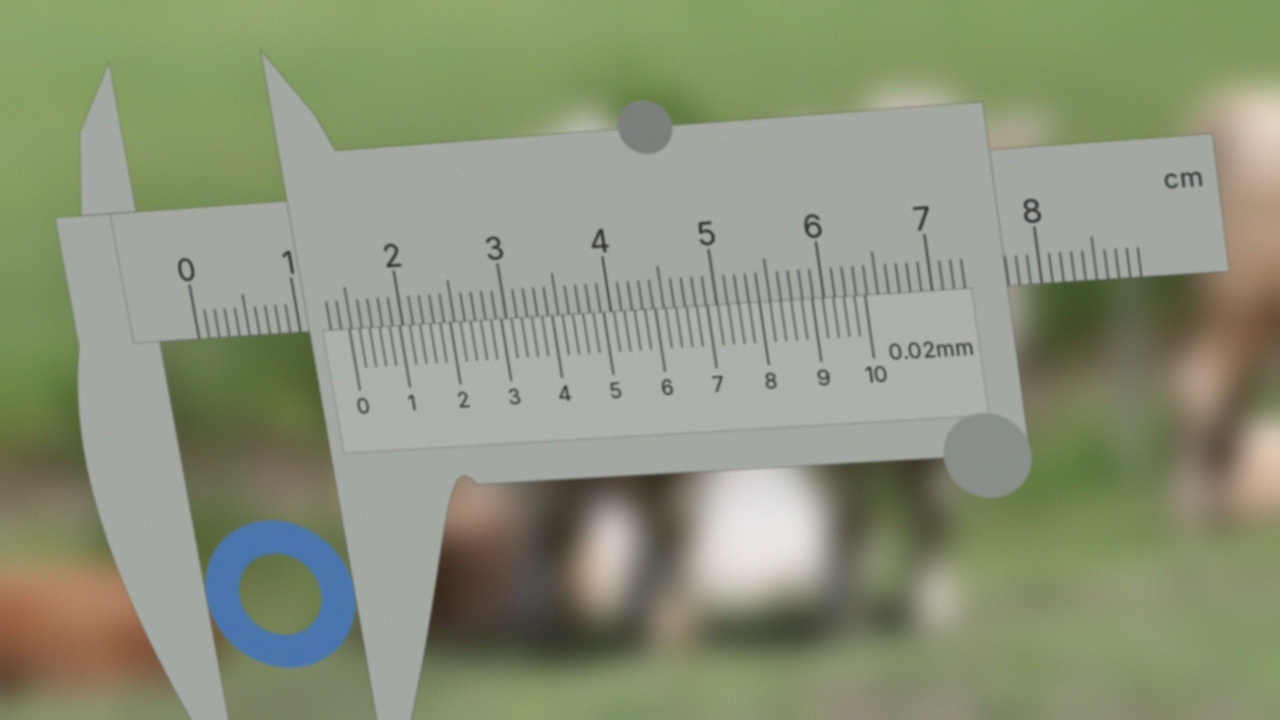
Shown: mm 14.8
